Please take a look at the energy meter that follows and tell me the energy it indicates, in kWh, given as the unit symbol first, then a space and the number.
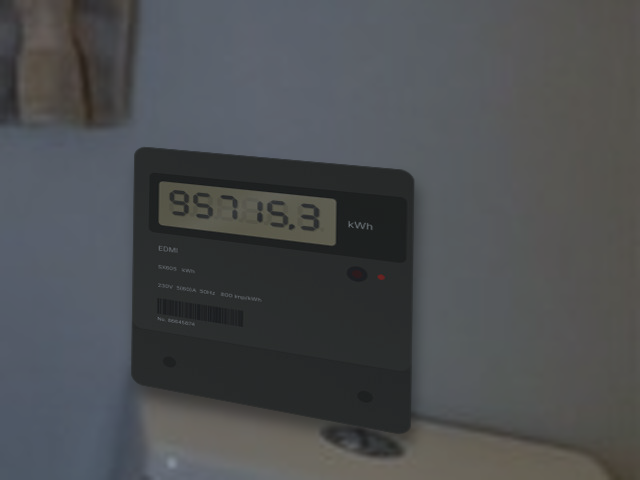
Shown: kWh 95715.3
